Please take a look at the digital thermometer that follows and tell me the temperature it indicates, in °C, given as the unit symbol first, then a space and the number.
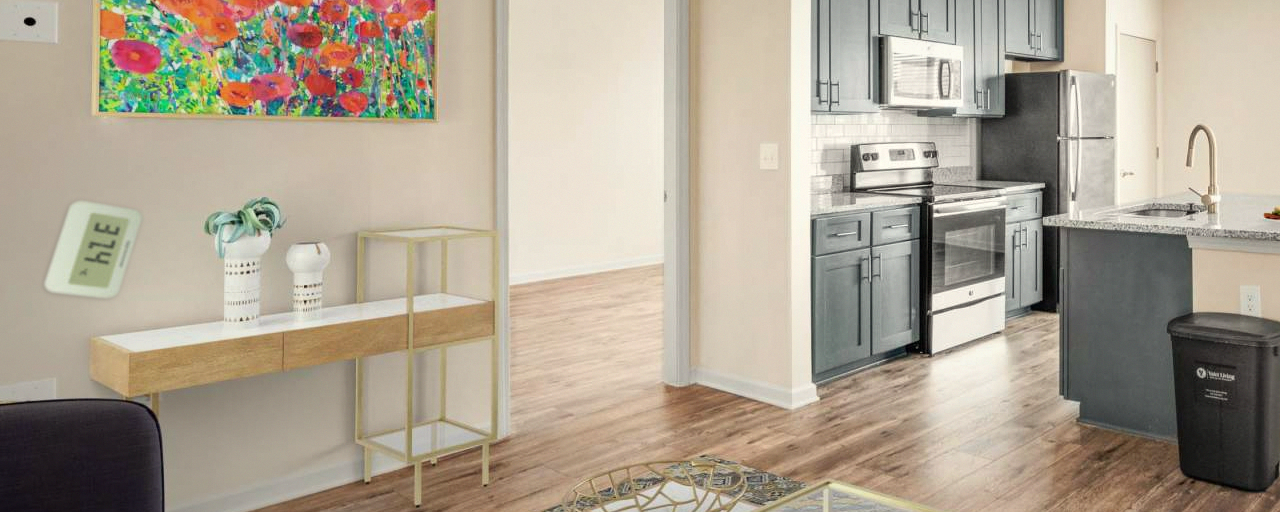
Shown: °C 37.4
